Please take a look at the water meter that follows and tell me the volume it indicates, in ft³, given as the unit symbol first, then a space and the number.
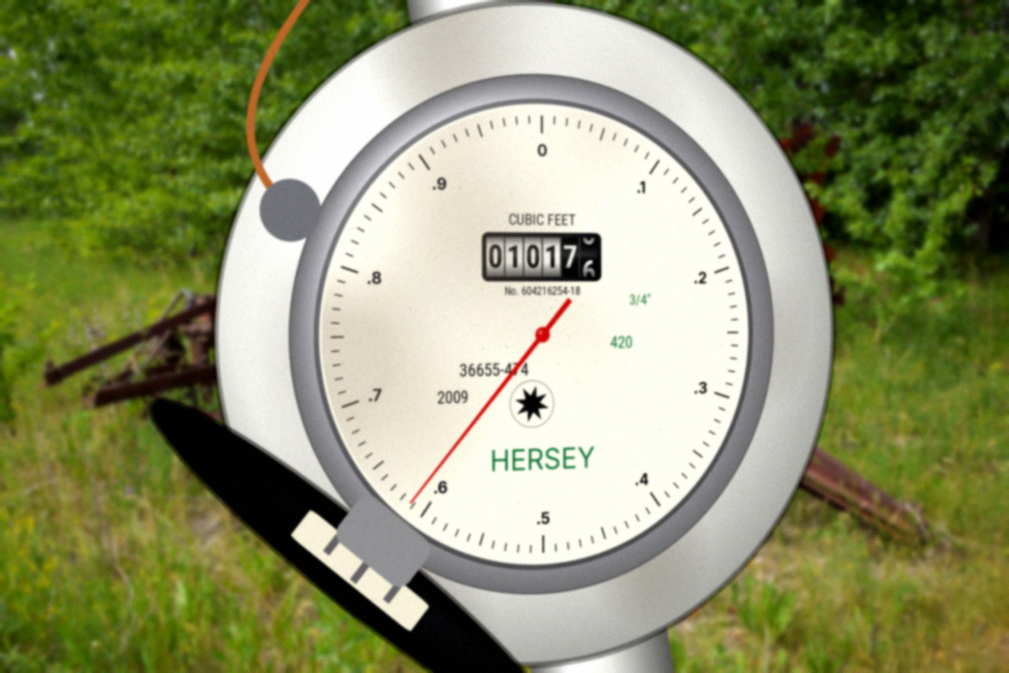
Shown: ft³ 10175.61
